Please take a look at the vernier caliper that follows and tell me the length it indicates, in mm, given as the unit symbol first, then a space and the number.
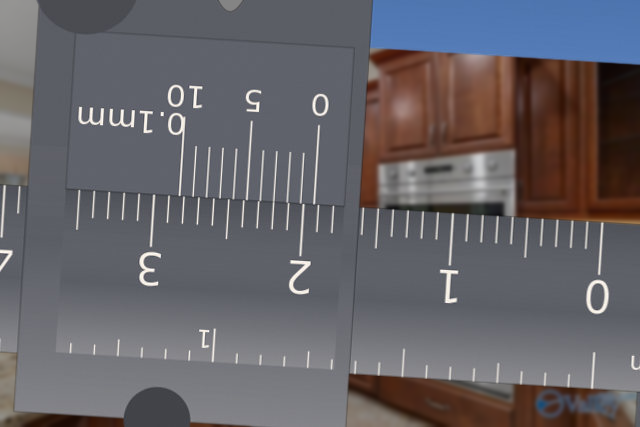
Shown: mm 19.3
